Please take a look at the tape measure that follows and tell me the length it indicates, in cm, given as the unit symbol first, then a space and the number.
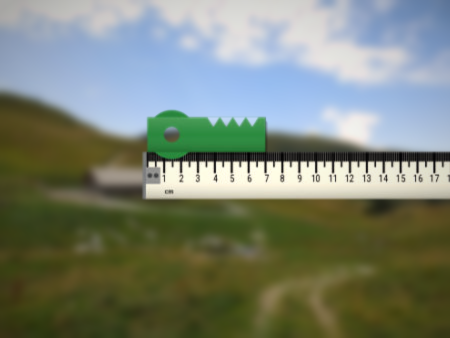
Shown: cm 7
